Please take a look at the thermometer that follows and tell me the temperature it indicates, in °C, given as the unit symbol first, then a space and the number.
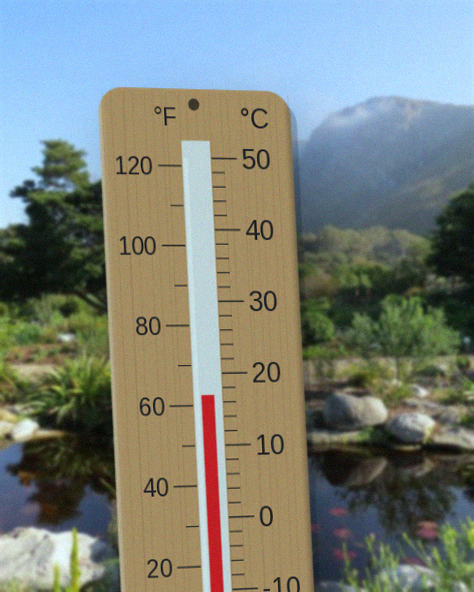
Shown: °C 17
